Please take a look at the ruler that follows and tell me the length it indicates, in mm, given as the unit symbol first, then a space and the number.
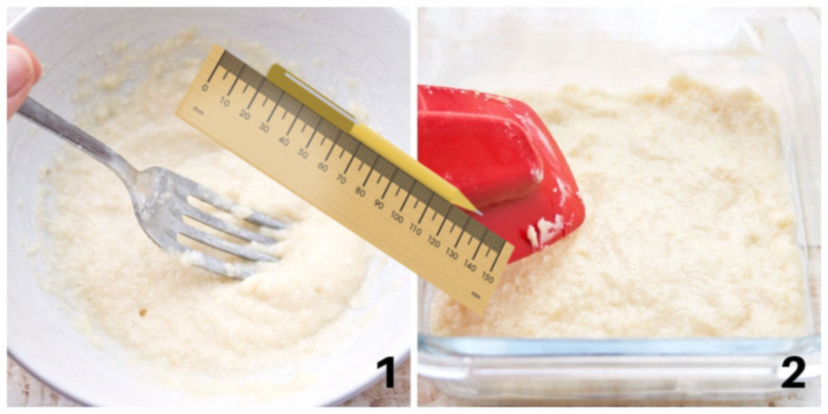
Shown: mm 115
